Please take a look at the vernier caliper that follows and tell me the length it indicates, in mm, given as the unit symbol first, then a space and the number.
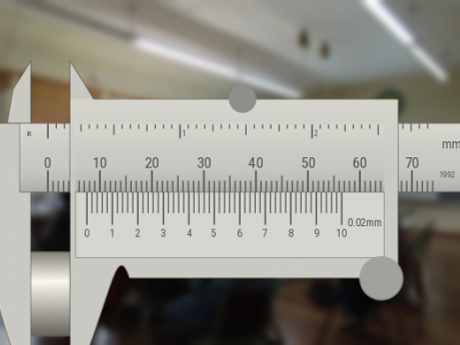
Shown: mm 7.5
